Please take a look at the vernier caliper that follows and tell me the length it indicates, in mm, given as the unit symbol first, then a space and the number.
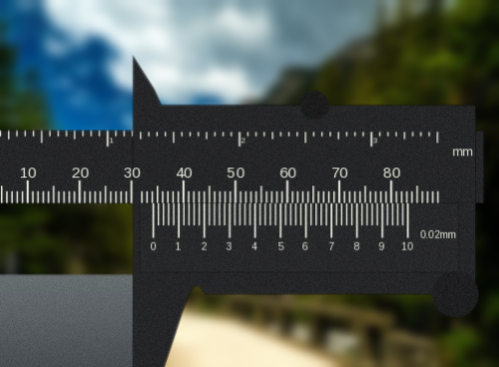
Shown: mm 34.2
